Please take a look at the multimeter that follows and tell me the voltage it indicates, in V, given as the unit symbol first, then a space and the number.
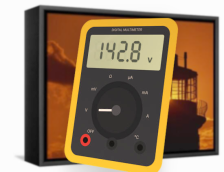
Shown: V 142.8
